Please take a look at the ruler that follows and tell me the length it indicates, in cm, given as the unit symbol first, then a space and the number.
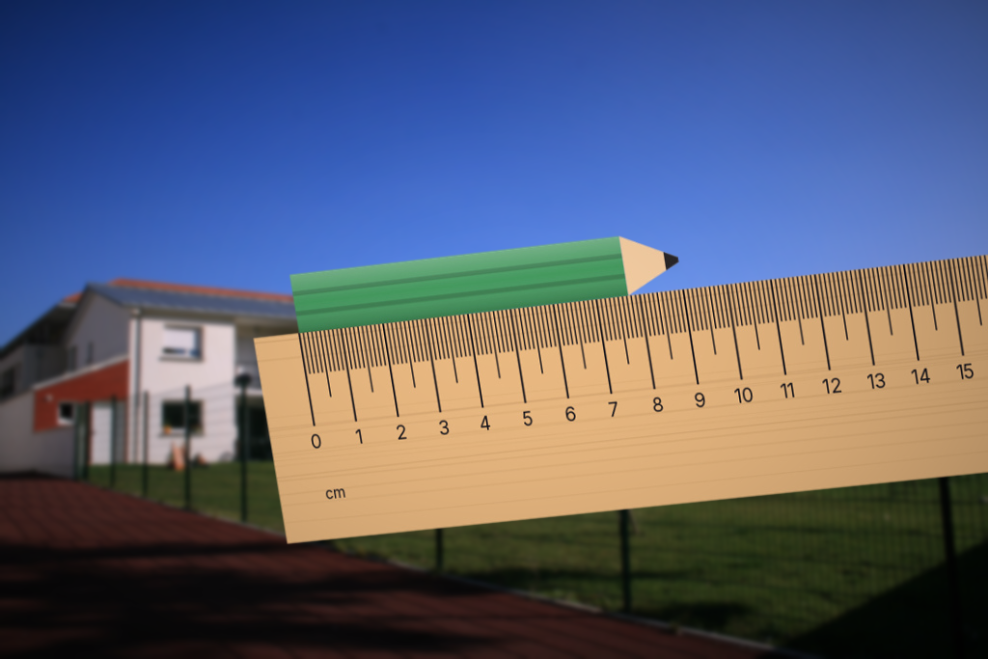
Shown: cm 9
